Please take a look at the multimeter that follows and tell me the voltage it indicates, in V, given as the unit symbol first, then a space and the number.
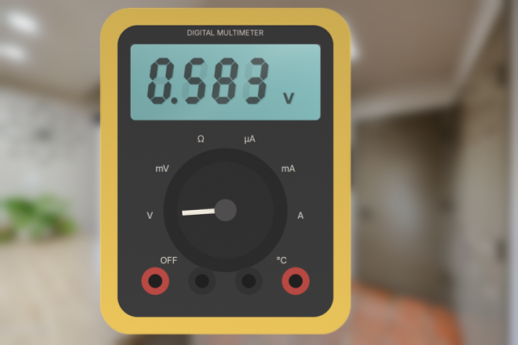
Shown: V 0.583
